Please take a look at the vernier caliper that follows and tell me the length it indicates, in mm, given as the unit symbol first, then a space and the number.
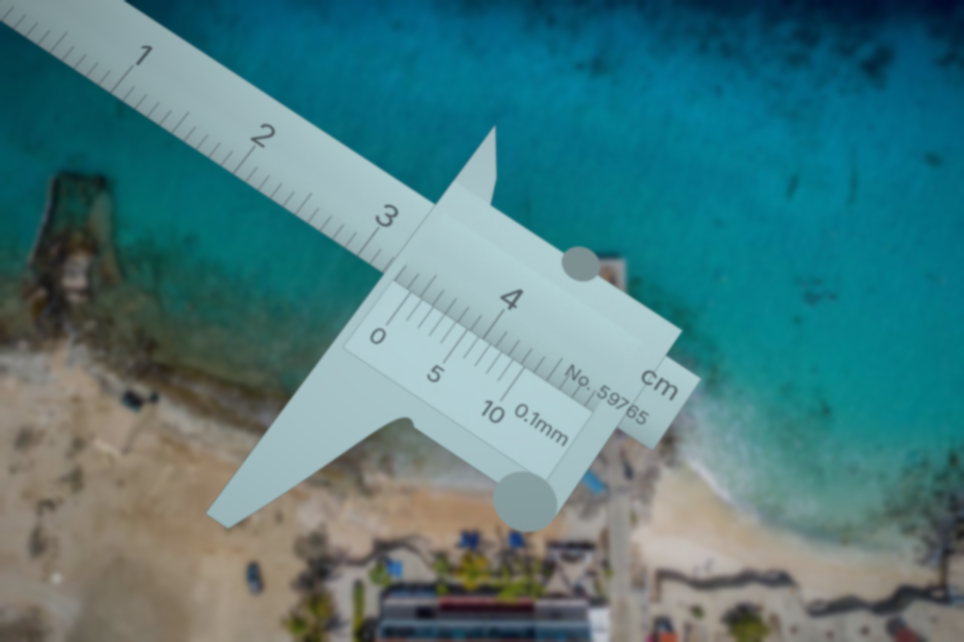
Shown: mm 34.3
